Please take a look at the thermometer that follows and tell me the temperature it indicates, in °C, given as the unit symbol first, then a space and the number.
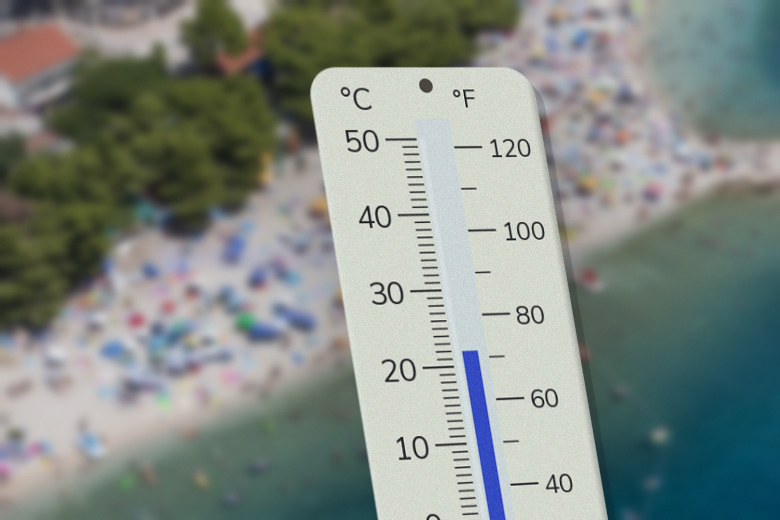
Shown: °C 22
